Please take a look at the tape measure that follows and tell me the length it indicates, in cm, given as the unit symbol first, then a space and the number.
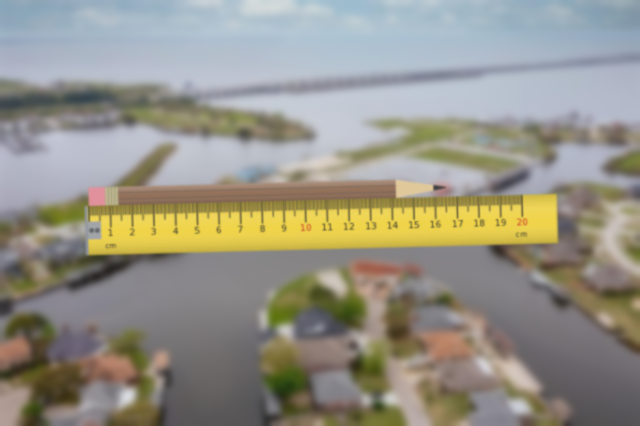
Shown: cm 16.5
